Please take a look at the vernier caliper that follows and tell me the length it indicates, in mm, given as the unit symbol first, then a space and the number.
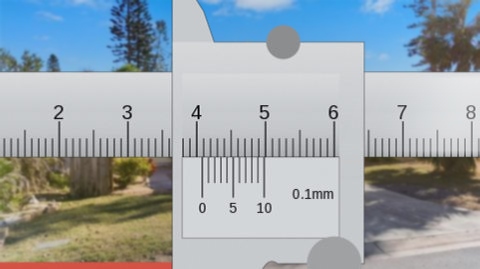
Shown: mm 40.8
